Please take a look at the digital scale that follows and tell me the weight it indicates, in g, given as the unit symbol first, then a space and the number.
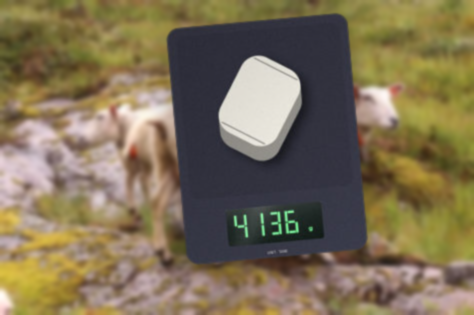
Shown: g 4136
